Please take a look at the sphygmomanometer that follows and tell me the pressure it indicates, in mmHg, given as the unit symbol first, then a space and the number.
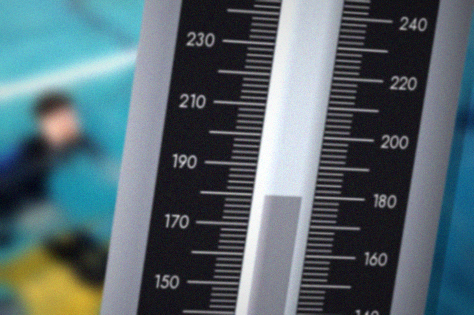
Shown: mmHg 180
